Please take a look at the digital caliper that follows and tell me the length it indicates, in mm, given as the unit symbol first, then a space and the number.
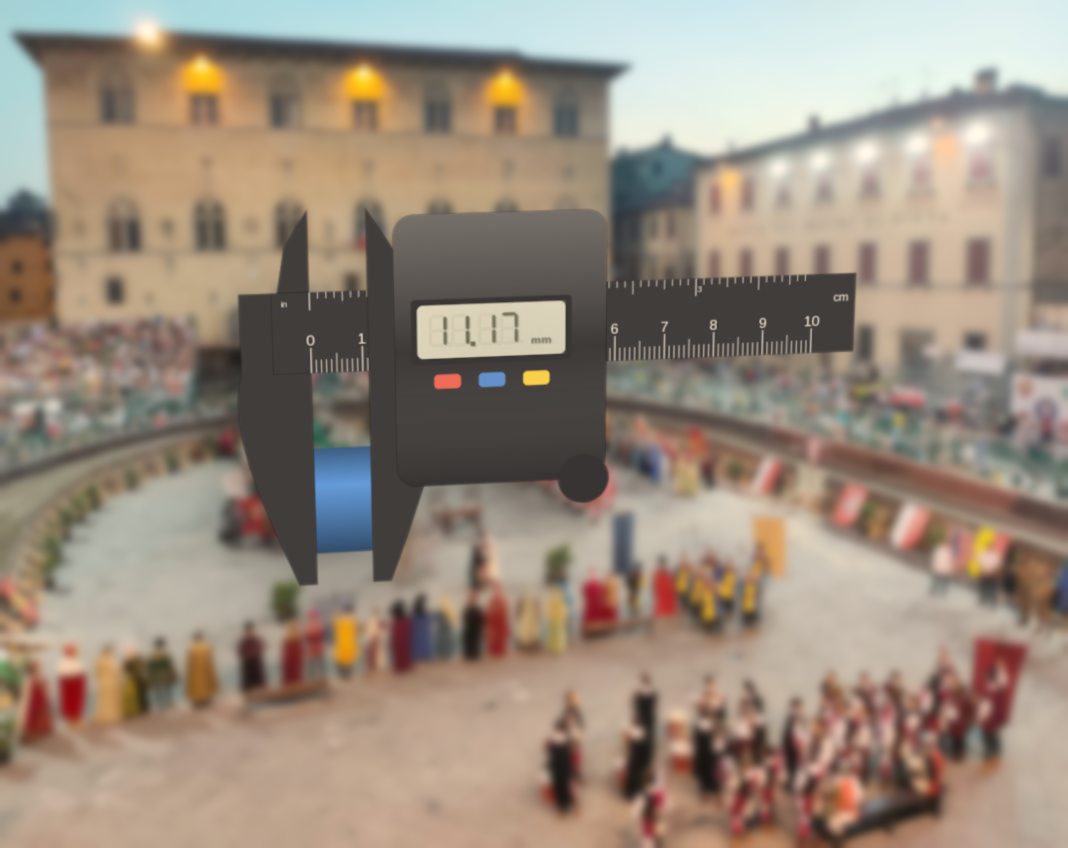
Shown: mm 11.17
